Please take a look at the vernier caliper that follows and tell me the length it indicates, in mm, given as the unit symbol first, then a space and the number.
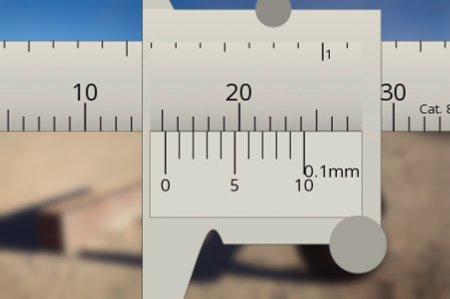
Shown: mm 15.2
